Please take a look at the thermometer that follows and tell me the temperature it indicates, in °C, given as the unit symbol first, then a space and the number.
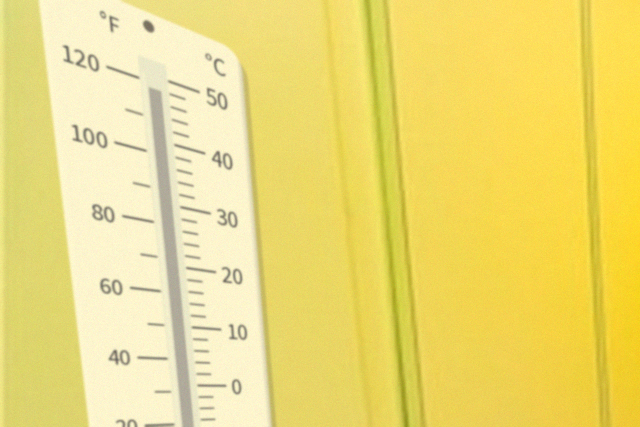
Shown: °C 48
